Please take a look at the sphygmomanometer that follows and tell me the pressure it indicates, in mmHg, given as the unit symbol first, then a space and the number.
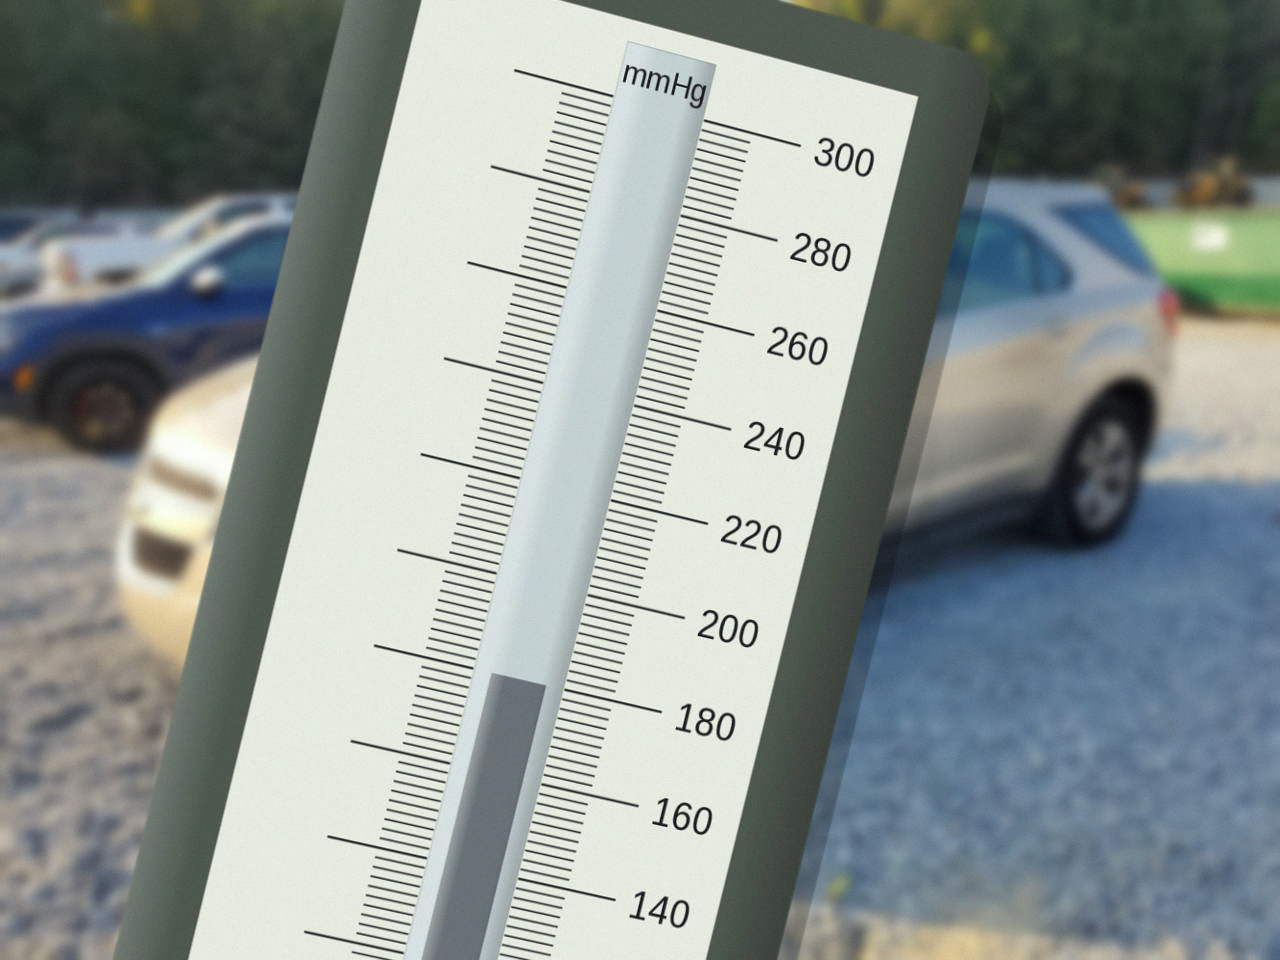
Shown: mmHg 180
